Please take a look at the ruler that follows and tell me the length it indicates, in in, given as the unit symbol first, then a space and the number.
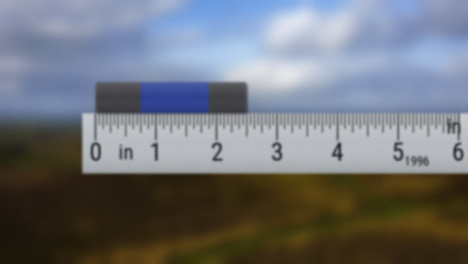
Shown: in 2.5
